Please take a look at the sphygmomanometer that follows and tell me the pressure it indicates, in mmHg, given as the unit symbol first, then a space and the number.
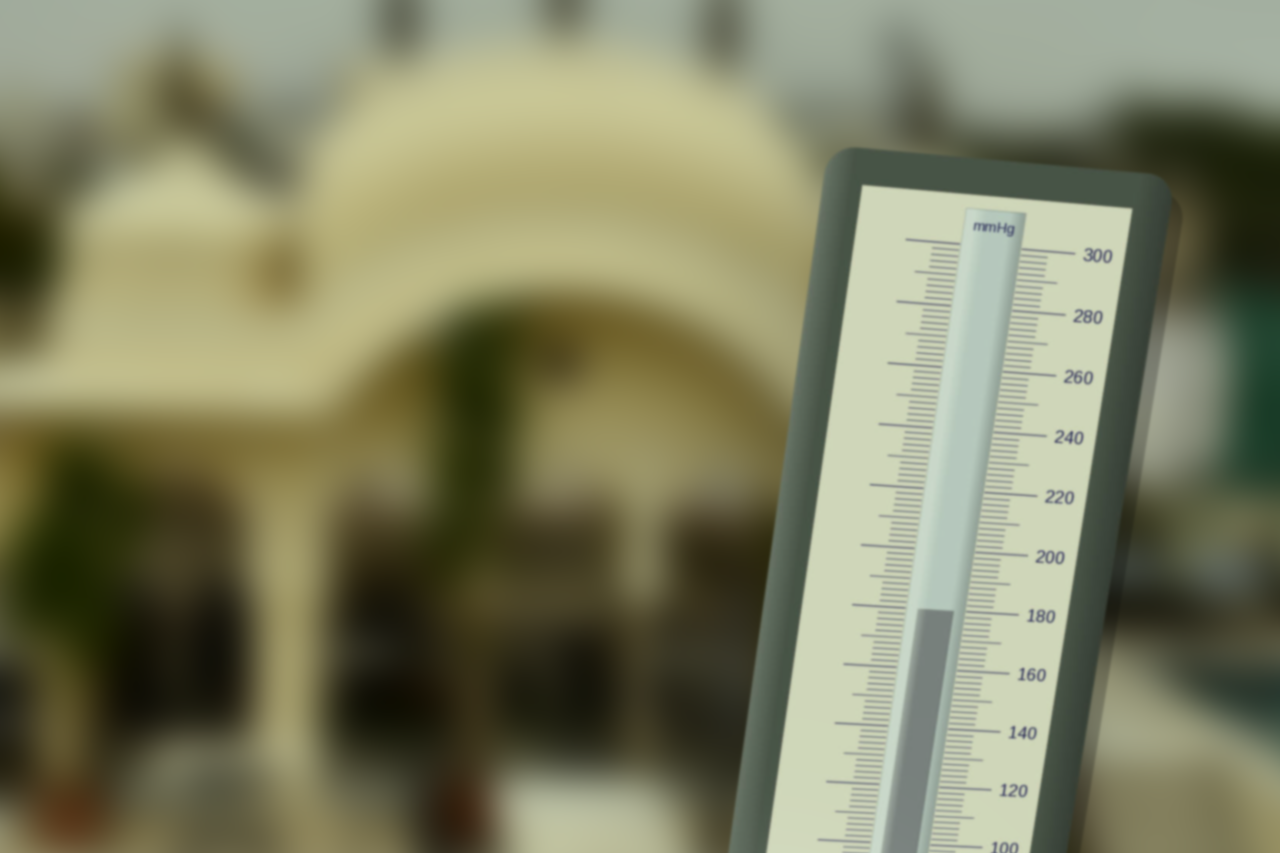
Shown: mmHg 180
